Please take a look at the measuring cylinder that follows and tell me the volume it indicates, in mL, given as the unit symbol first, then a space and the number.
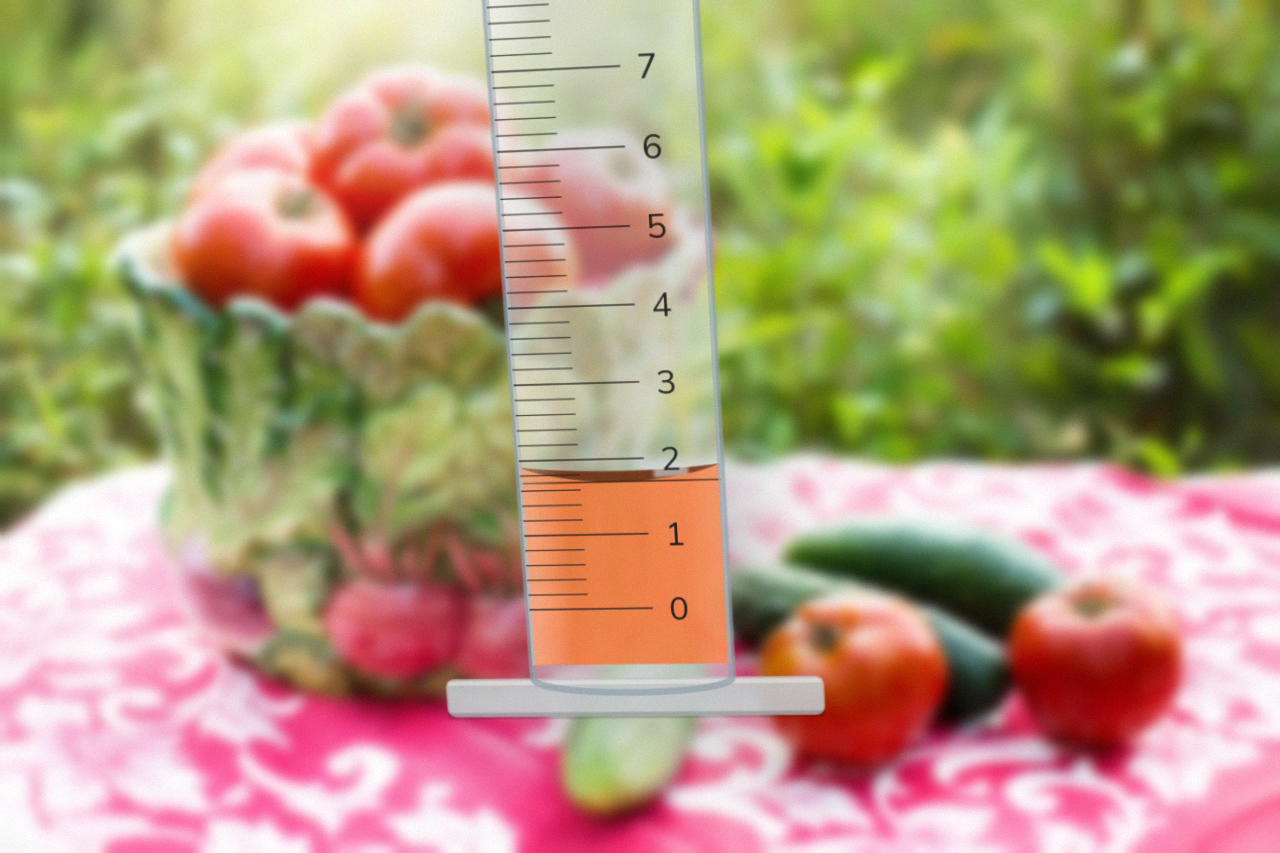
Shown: mL 1.7
